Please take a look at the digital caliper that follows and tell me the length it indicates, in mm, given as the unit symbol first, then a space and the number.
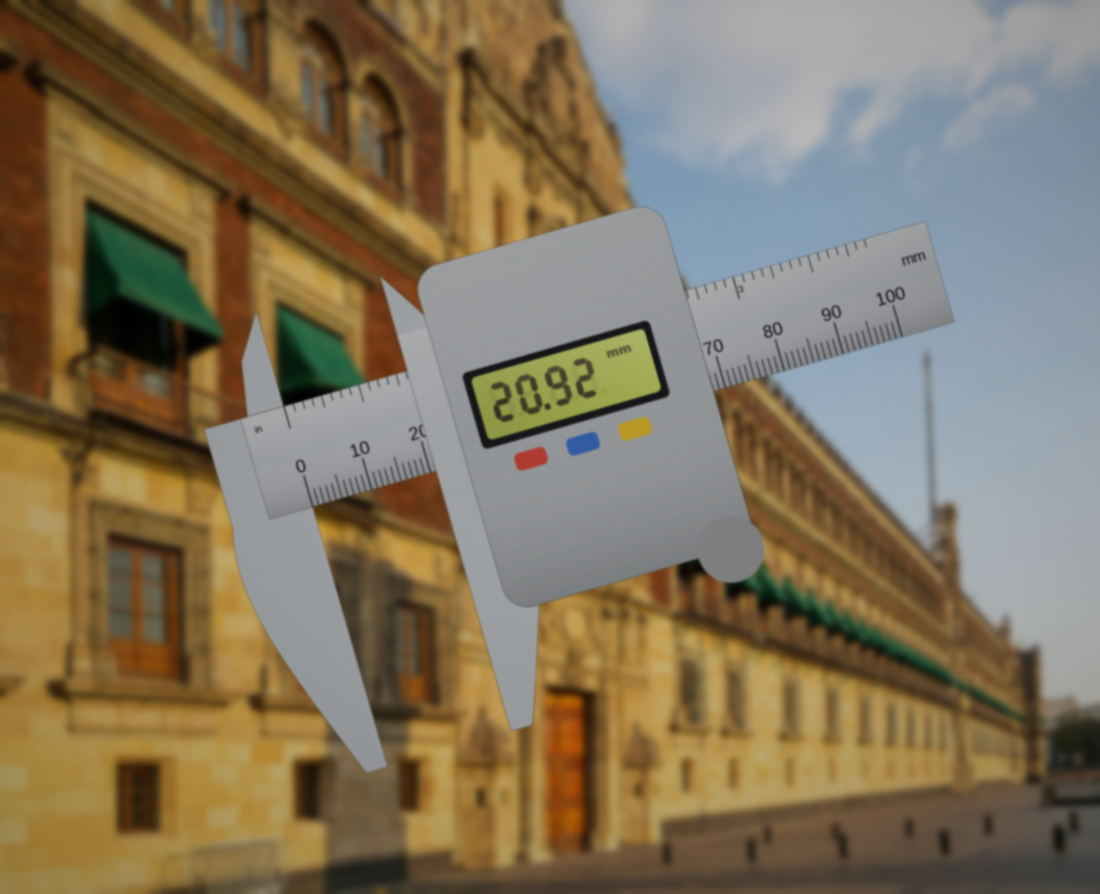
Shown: mm 20.92
